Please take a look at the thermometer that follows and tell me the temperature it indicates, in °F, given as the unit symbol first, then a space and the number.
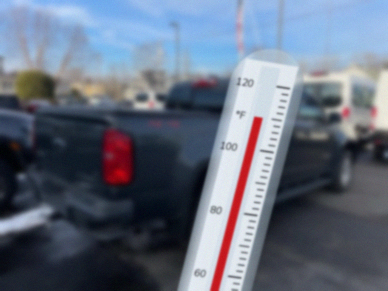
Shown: °F 110
